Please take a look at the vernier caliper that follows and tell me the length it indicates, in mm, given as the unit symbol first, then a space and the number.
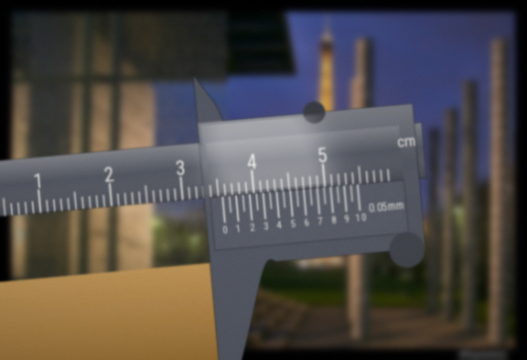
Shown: mm 35.6
